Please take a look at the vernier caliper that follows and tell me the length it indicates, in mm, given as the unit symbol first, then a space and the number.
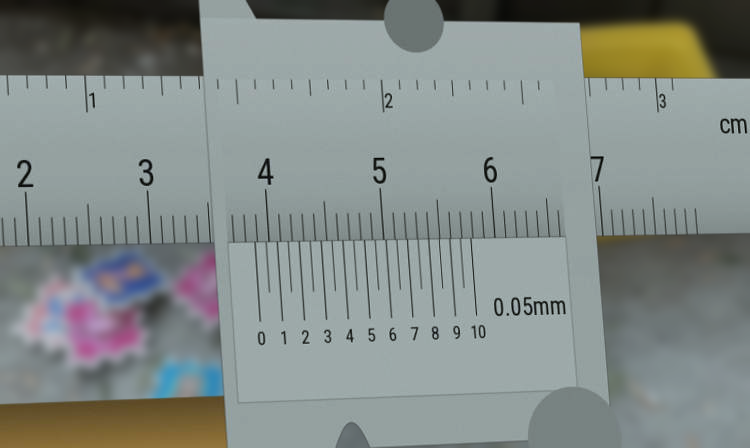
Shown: mm 38.8
